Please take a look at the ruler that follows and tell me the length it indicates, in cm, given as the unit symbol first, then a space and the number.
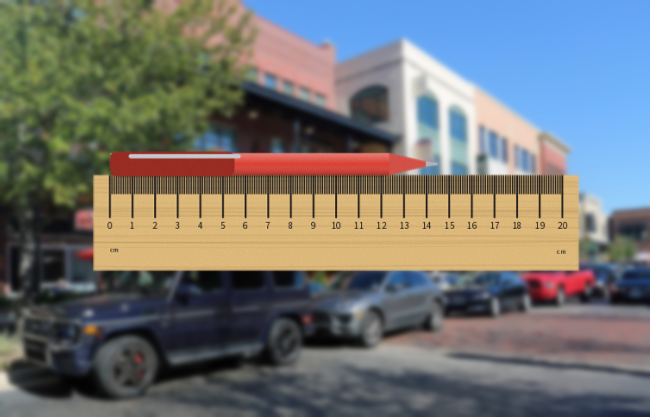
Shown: cm 14.5
